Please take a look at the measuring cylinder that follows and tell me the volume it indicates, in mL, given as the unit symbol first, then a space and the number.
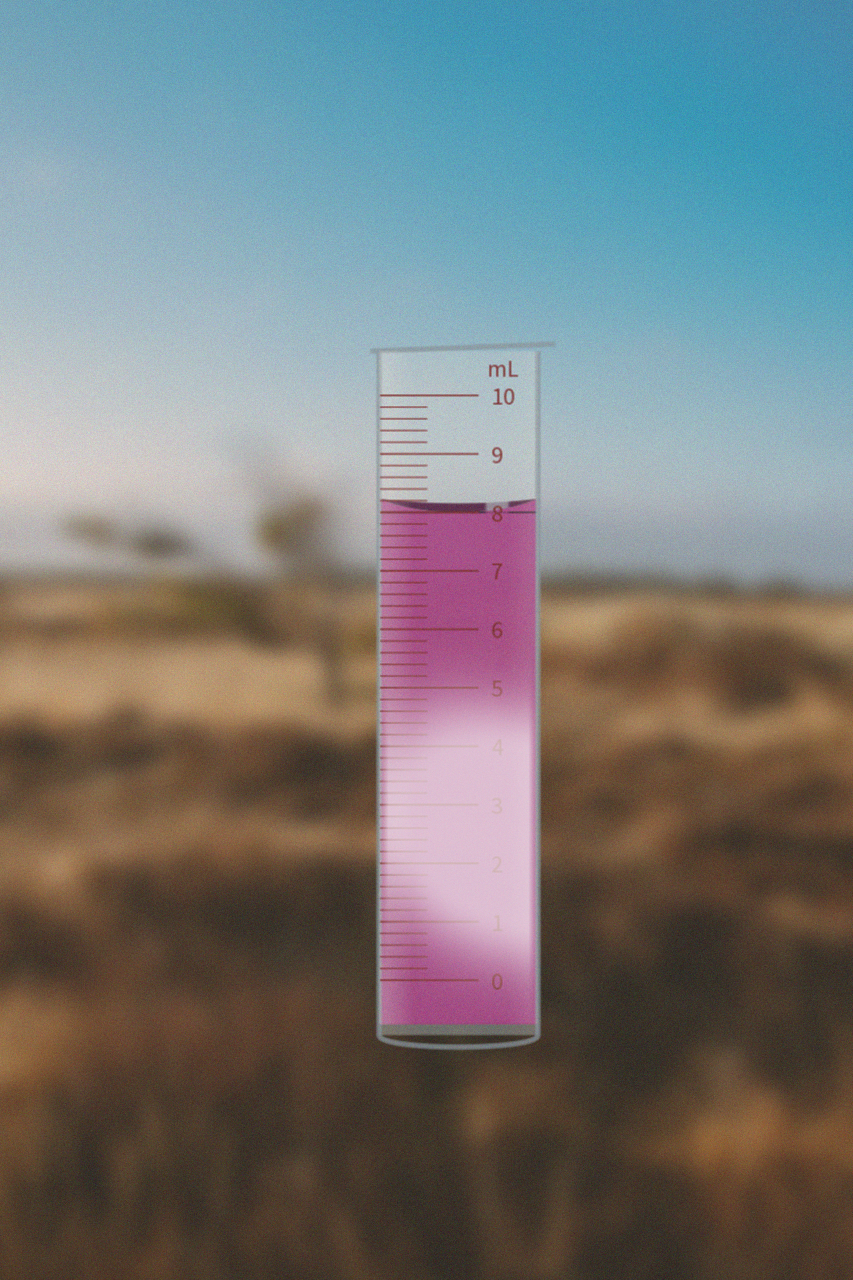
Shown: mL 8
